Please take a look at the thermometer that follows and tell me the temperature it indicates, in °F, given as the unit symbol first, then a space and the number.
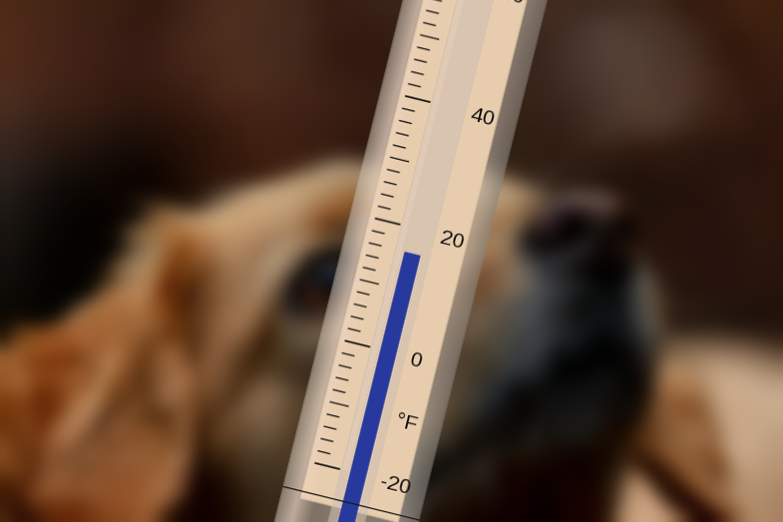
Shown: °F 16
